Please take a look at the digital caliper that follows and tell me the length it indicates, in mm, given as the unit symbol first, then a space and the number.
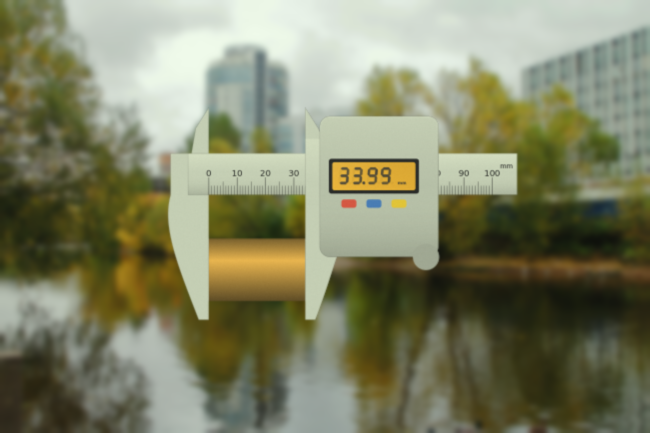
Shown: mm 33.99
